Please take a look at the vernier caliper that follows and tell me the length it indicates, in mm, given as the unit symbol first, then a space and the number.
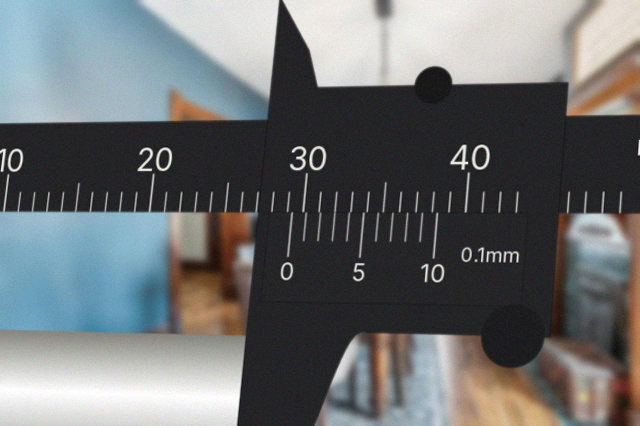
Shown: mm 29.3
